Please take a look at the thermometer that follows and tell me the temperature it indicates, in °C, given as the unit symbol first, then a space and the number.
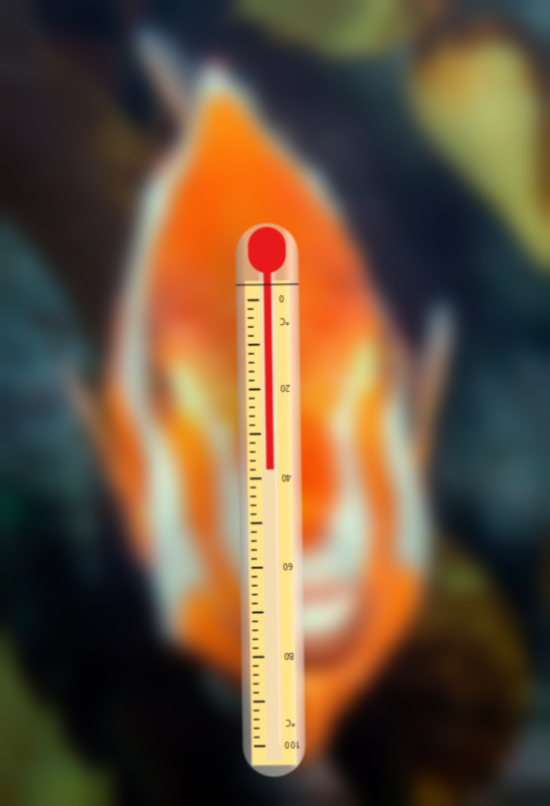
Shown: °C 38
